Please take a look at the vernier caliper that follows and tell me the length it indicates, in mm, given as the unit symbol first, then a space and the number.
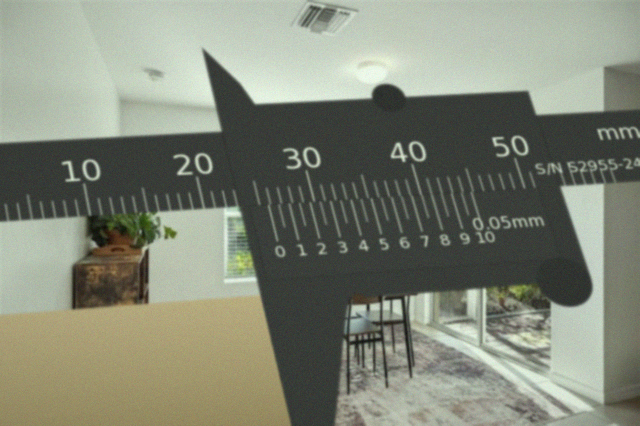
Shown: mm 25.8
